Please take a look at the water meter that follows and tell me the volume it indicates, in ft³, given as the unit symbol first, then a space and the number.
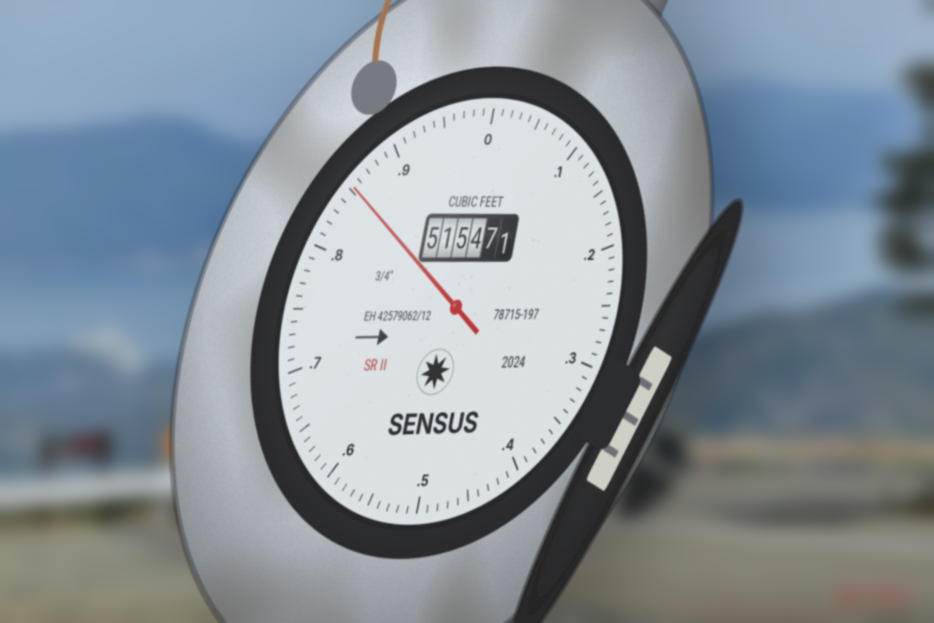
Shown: ft³ 515470.85
